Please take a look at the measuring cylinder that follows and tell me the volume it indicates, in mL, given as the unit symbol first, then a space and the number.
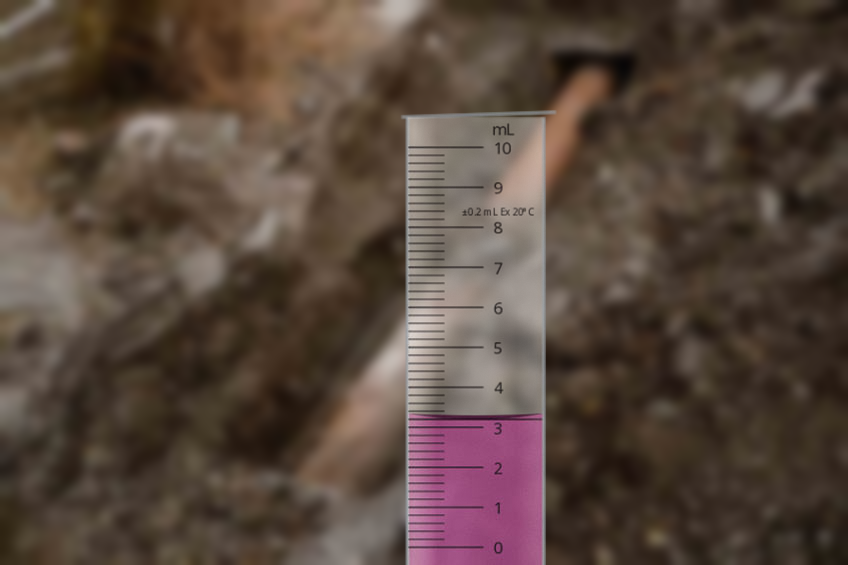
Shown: mL 3.2
